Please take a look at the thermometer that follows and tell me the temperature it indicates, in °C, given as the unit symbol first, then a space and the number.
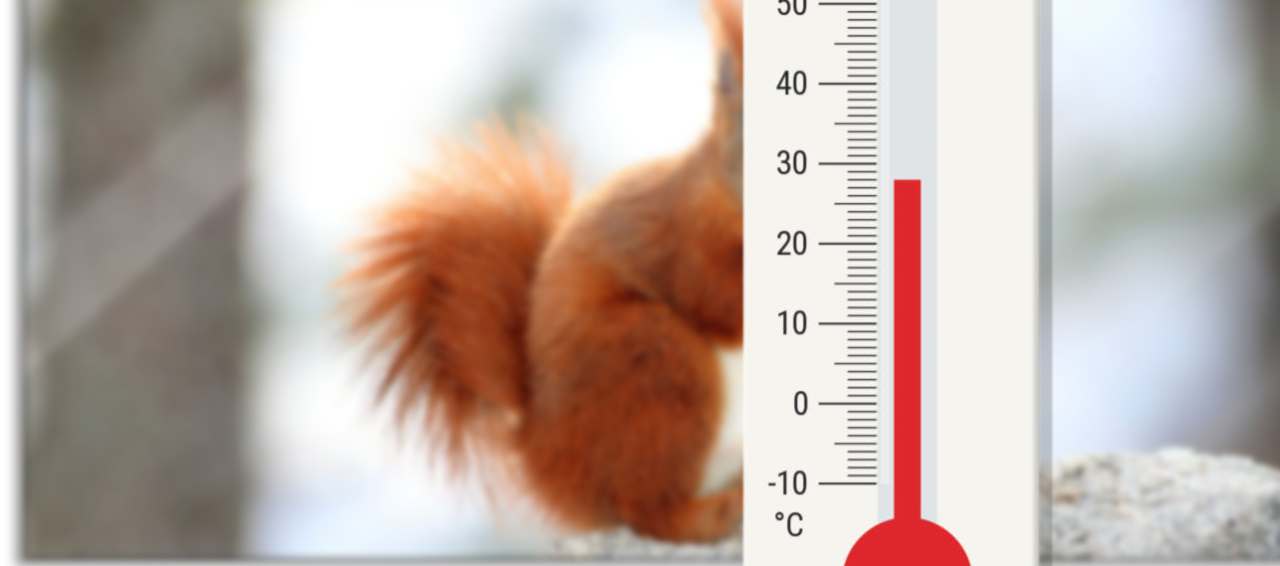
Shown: °C 28
